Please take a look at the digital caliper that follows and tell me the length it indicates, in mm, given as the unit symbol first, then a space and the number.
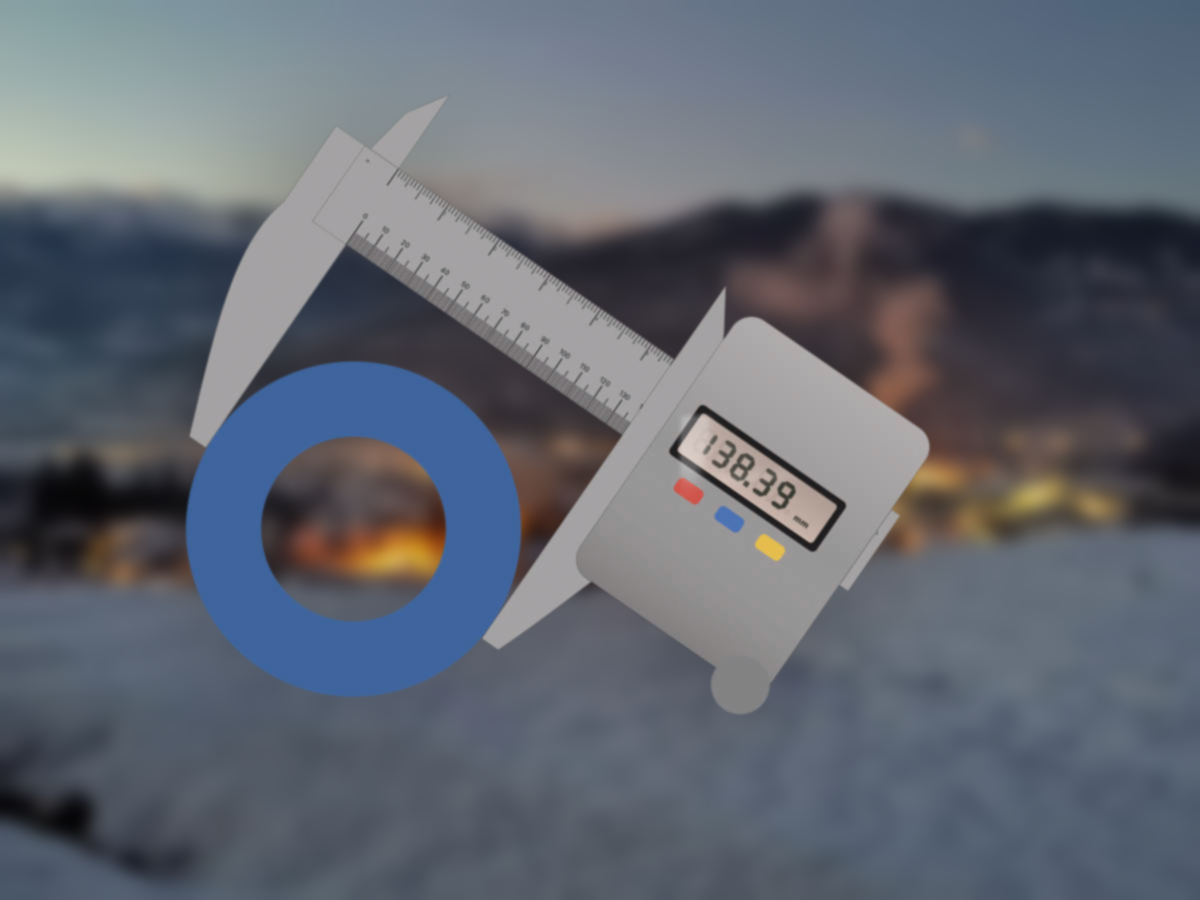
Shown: mm 138.39
